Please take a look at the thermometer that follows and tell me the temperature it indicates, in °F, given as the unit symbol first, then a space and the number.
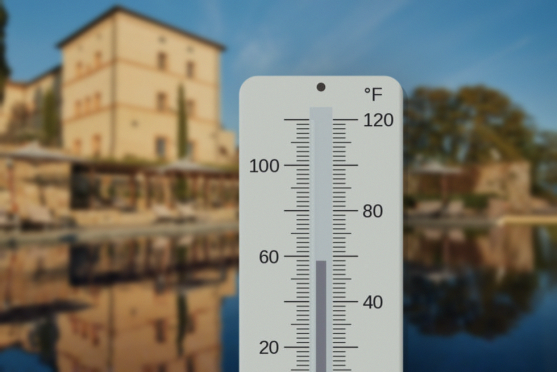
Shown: °F 58
